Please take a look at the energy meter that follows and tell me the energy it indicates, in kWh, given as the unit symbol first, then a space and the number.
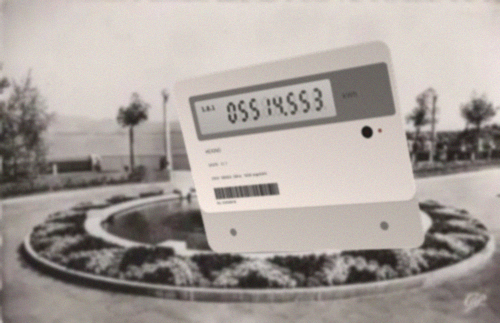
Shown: kWh 5514.553
